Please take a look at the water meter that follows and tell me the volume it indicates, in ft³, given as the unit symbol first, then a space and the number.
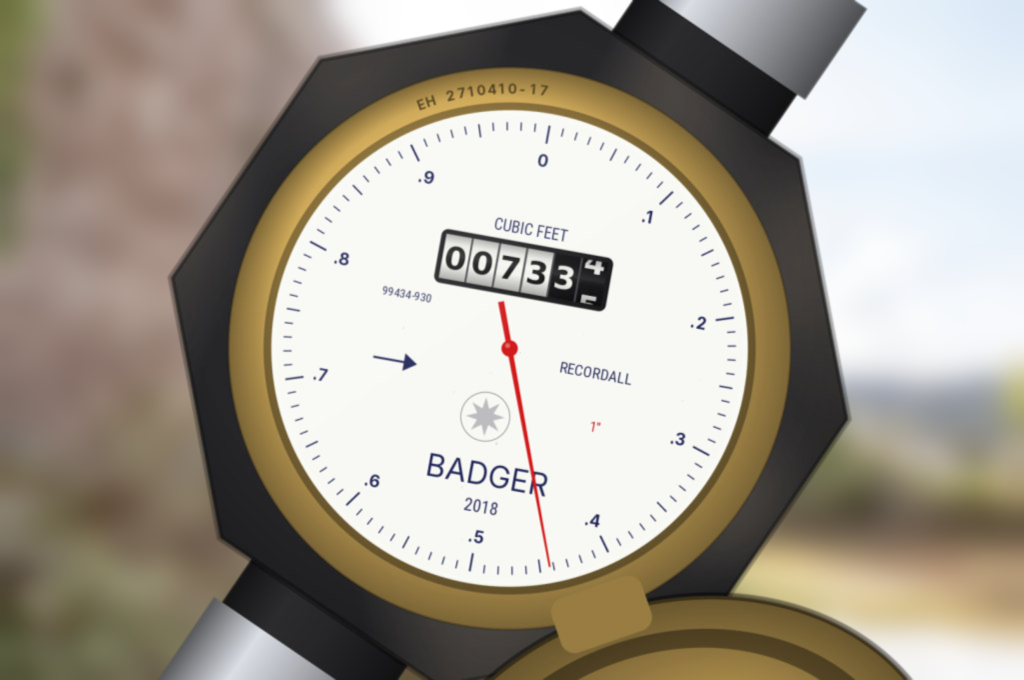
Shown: ft³ 7334.44
